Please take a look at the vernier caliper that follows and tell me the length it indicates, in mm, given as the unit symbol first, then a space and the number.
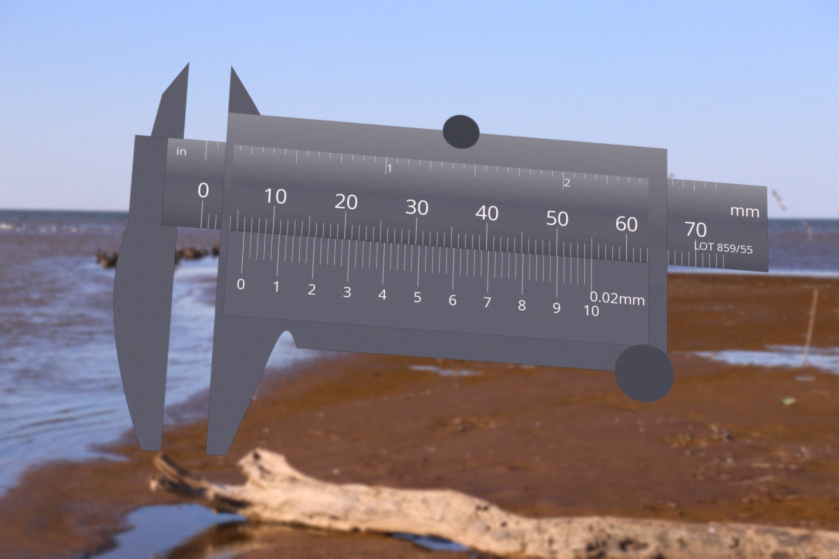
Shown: mm 6.0
